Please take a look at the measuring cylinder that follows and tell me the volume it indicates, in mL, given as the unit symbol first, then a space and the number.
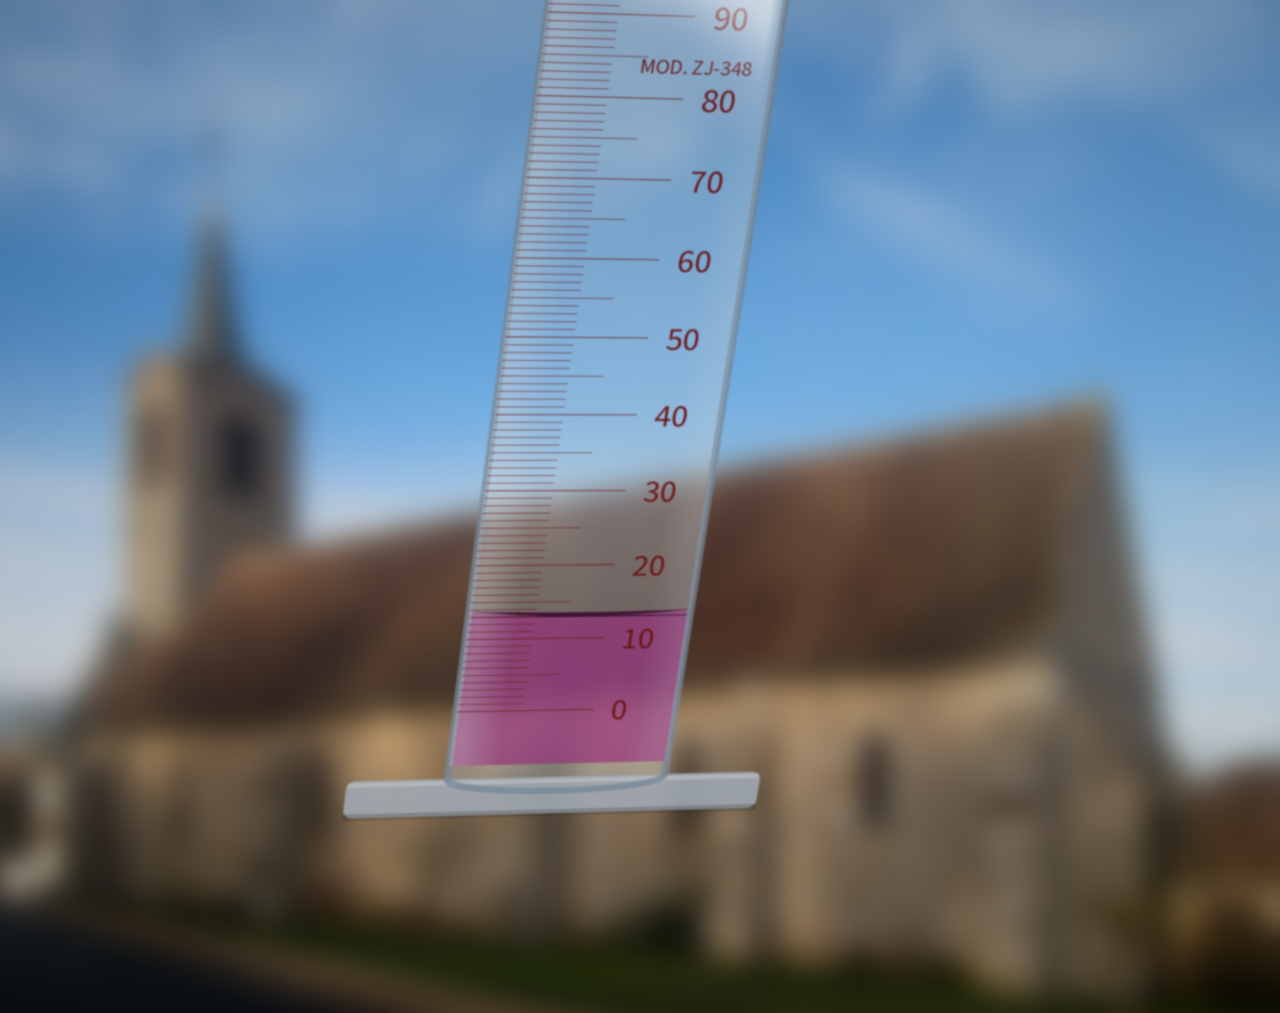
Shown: mL 13
